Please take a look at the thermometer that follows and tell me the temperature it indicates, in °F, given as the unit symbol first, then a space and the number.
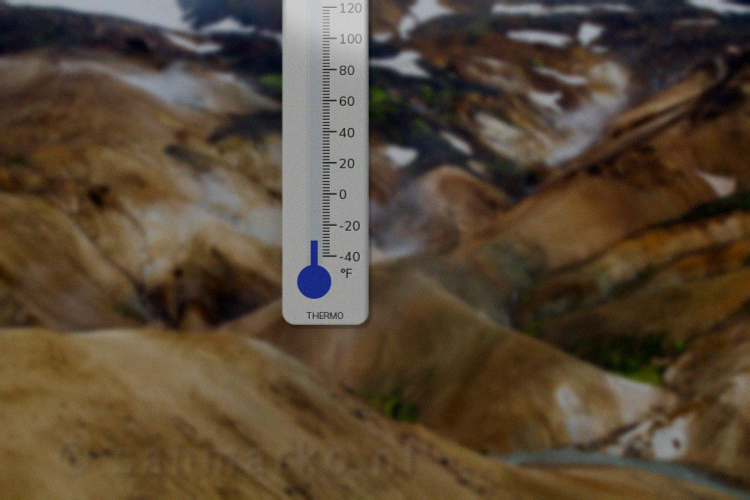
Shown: °F -30
